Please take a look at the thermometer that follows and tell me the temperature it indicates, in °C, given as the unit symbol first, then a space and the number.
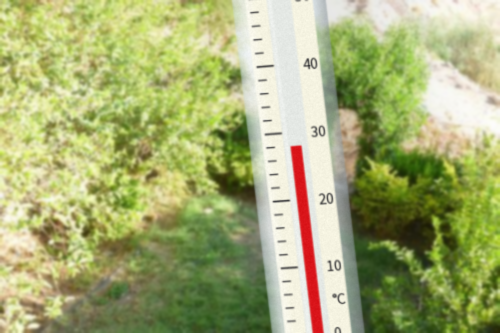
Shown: °C 28
